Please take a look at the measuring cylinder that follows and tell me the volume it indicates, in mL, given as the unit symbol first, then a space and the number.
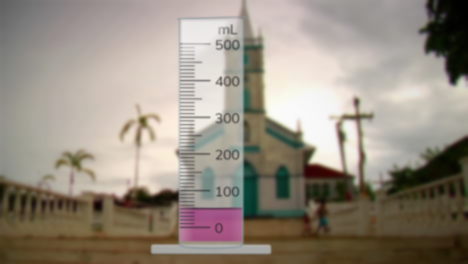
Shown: mL 50
